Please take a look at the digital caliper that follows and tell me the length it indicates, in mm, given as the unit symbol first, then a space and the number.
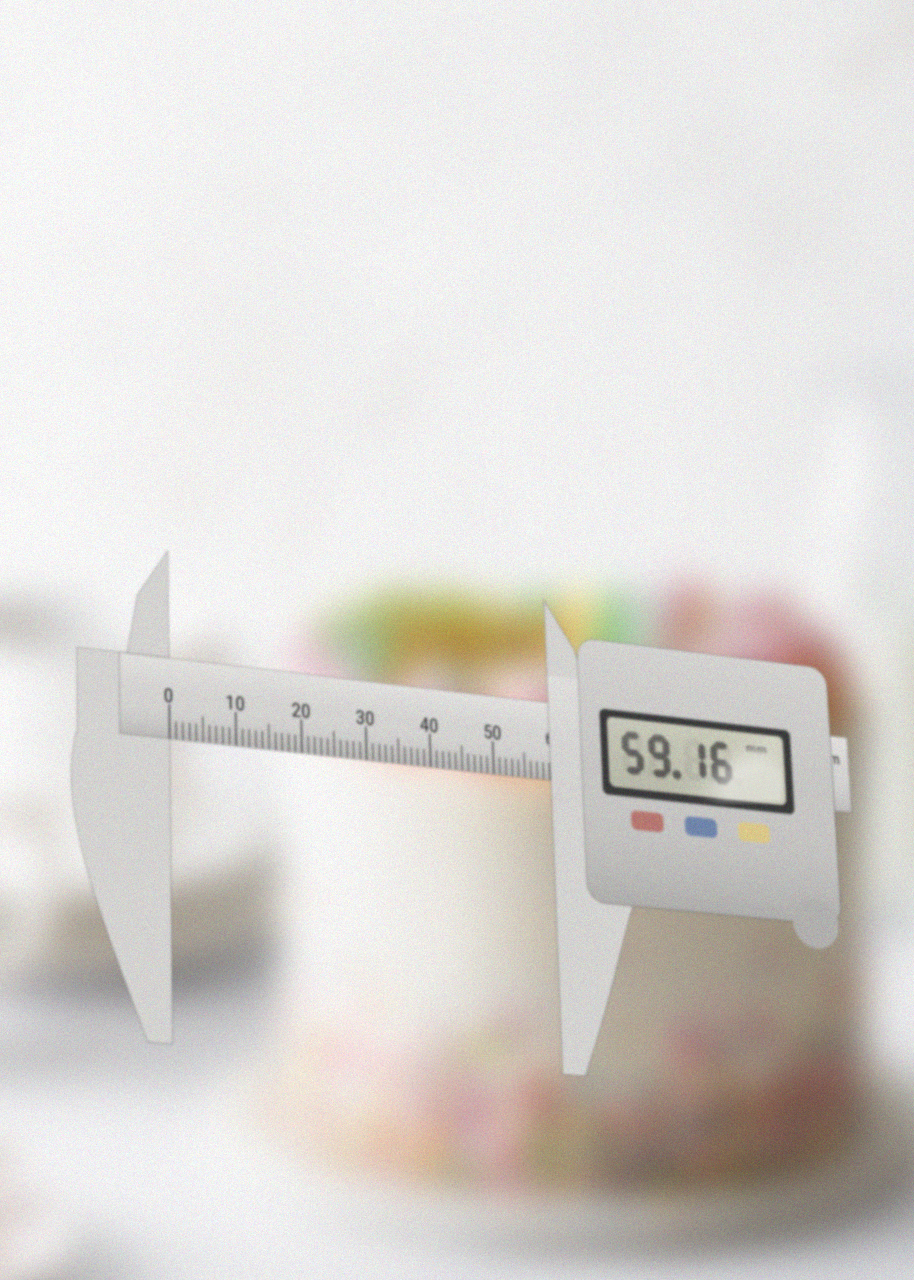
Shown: mm 59.16
